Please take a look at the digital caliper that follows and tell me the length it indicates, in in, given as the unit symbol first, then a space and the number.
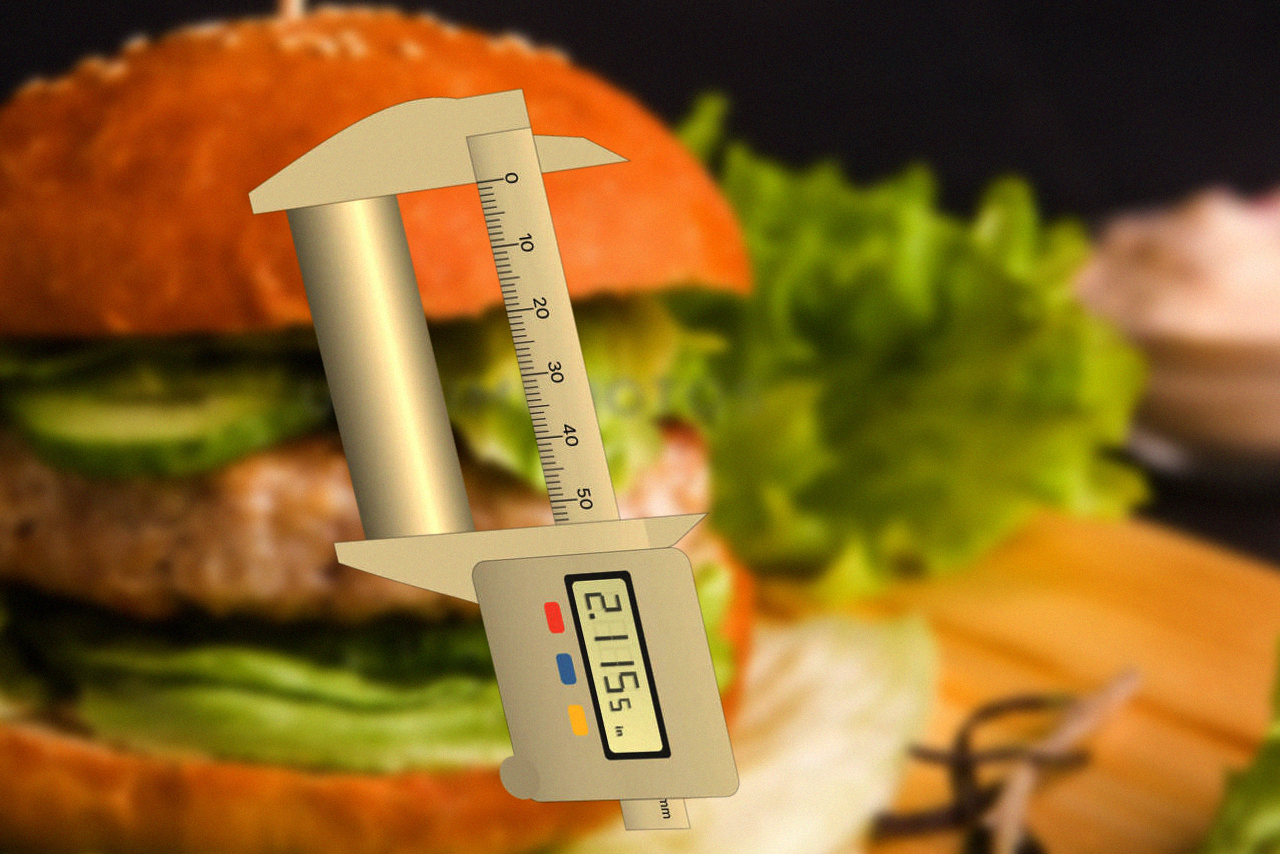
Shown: in 2.1155
